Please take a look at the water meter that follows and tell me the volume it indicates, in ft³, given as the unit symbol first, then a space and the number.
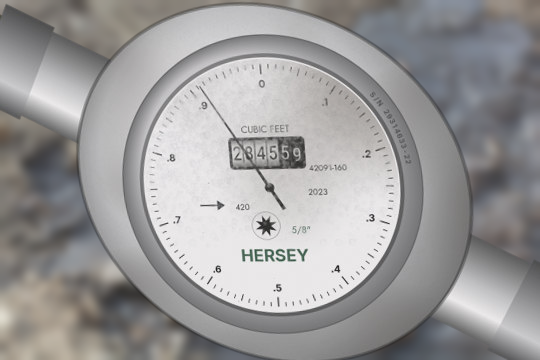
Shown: ft³ 284558.91
